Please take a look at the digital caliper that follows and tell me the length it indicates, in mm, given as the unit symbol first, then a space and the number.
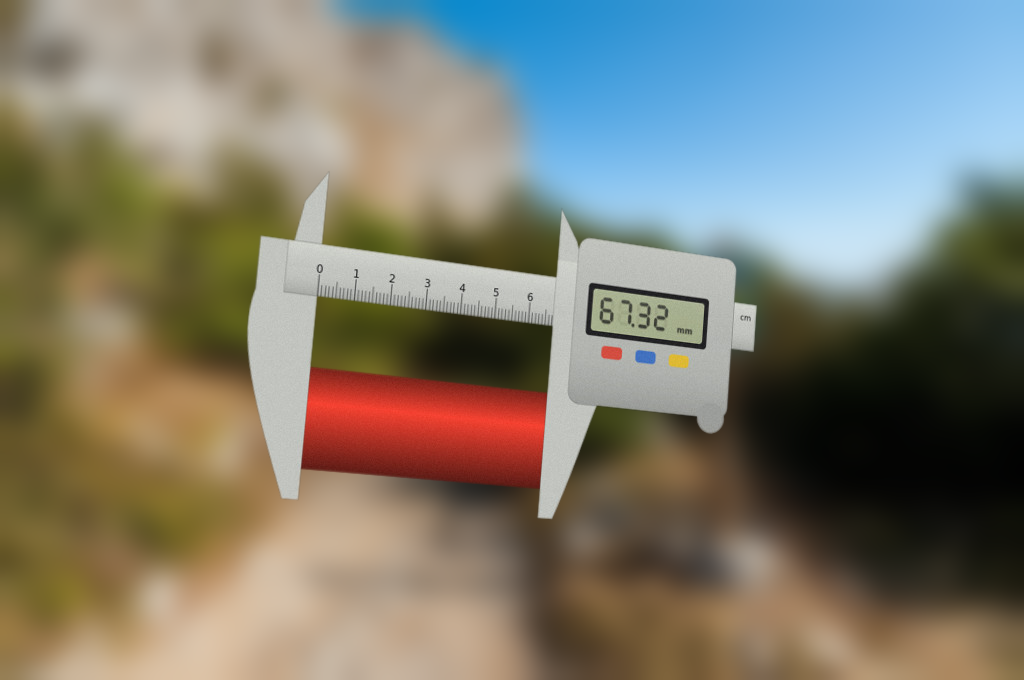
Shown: mm 67.32
